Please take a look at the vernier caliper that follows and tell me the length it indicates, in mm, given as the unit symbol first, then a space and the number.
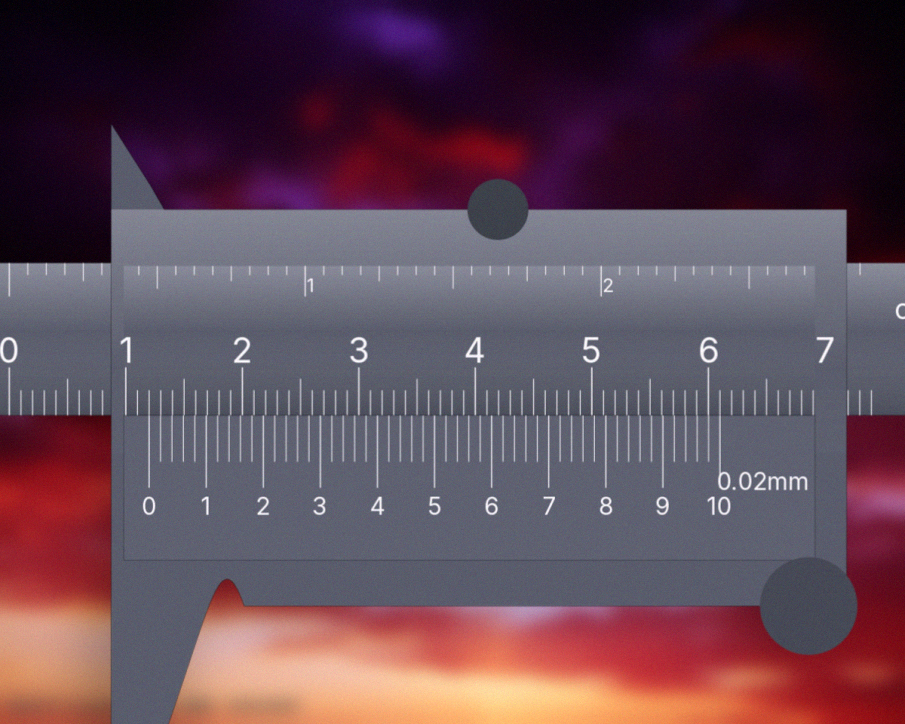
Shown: mm 12.0
